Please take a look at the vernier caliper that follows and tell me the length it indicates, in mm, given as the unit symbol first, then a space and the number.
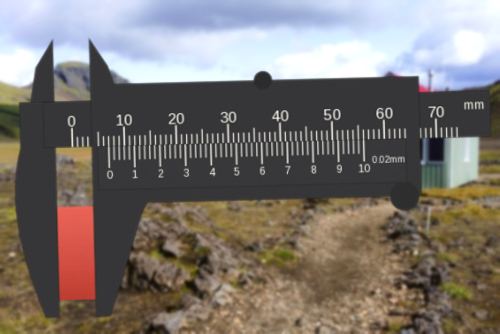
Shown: mm 7.0
